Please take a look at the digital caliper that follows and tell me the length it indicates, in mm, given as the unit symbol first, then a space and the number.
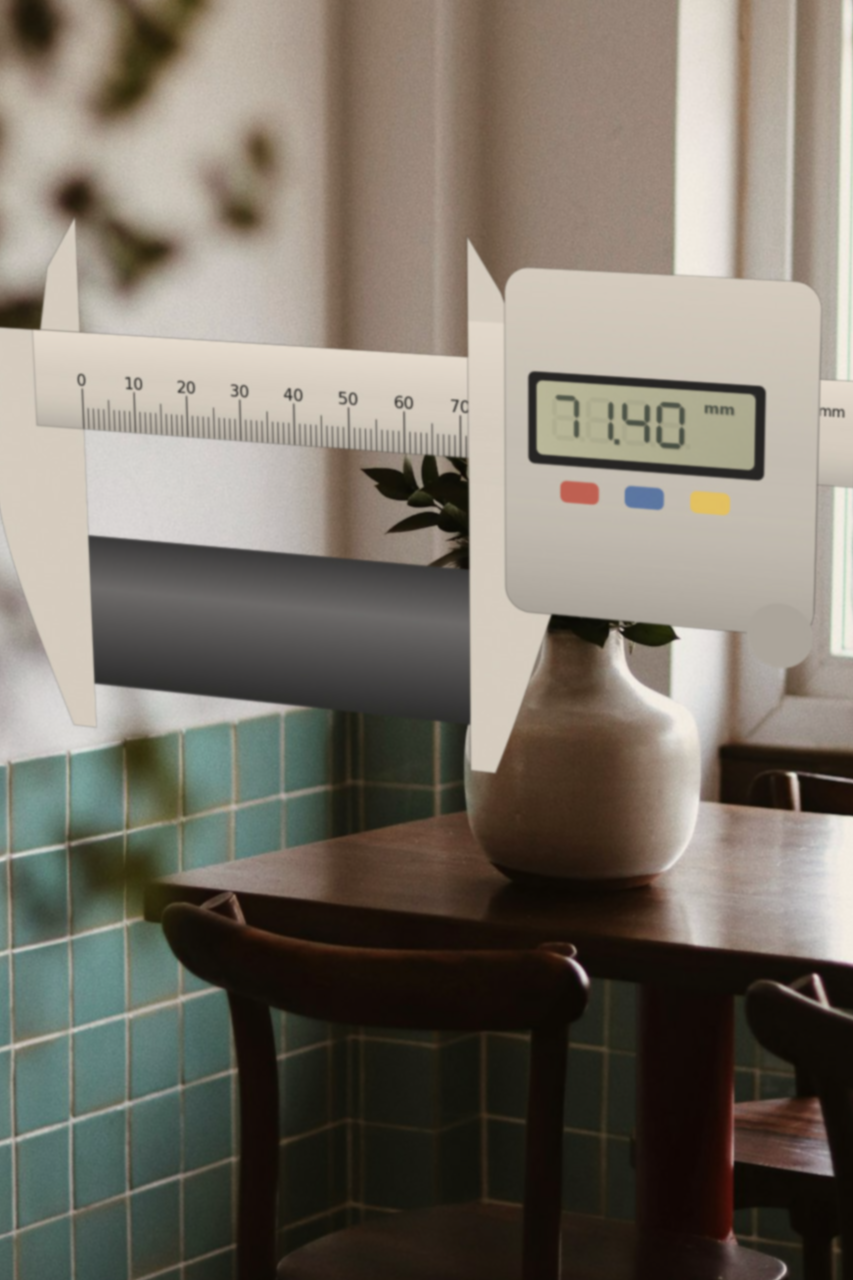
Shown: mm 71.40
